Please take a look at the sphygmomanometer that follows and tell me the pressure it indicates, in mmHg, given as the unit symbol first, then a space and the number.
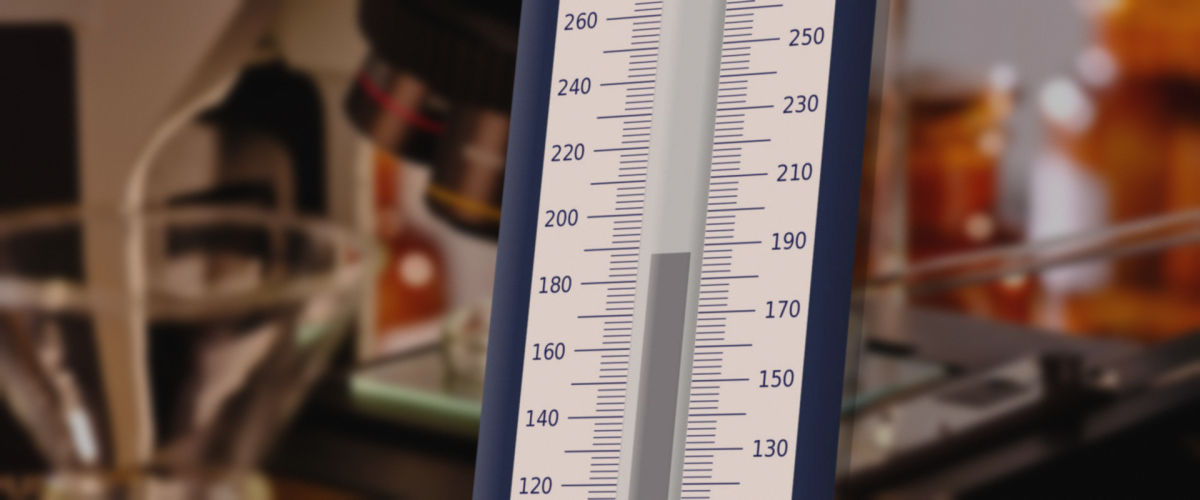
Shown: mmHg 188
